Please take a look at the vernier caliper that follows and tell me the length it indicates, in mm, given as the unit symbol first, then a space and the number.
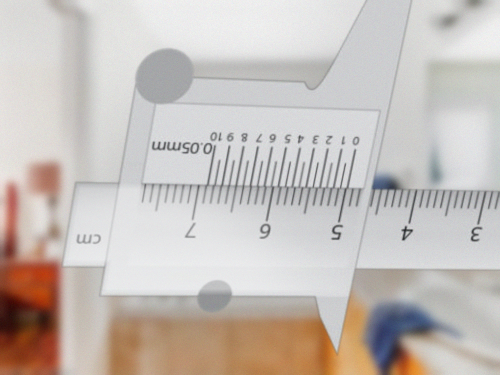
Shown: mm 49.8
